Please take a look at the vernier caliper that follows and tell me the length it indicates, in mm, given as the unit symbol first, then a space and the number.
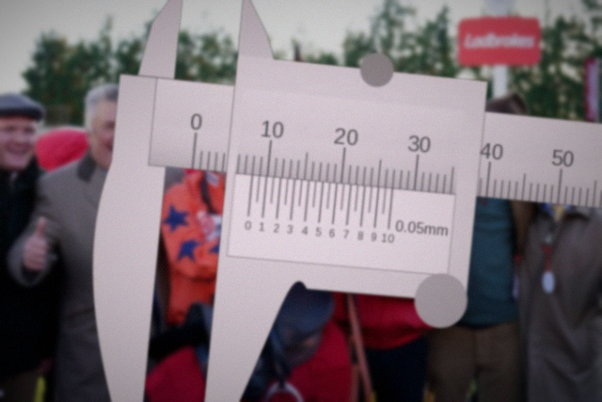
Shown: mm 8.0
